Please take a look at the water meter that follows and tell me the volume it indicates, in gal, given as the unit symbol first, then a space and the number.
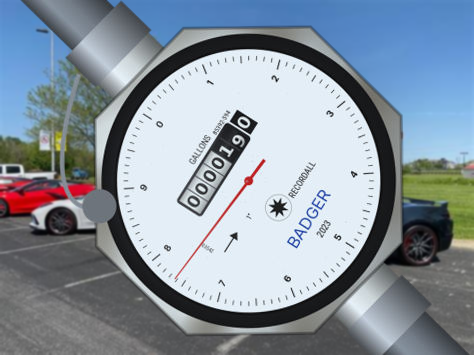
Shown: gal 187.6
